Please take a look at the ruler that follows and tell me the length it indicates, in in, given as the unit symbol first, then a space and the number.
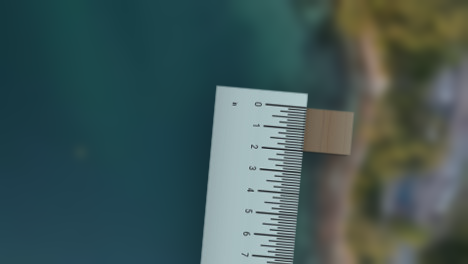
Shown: in 2
